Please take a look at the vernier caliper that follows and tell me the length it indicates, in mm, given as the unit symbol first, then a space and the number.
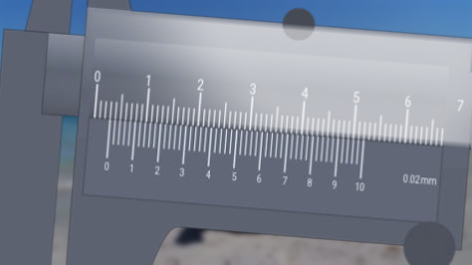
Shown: mm 3.0
